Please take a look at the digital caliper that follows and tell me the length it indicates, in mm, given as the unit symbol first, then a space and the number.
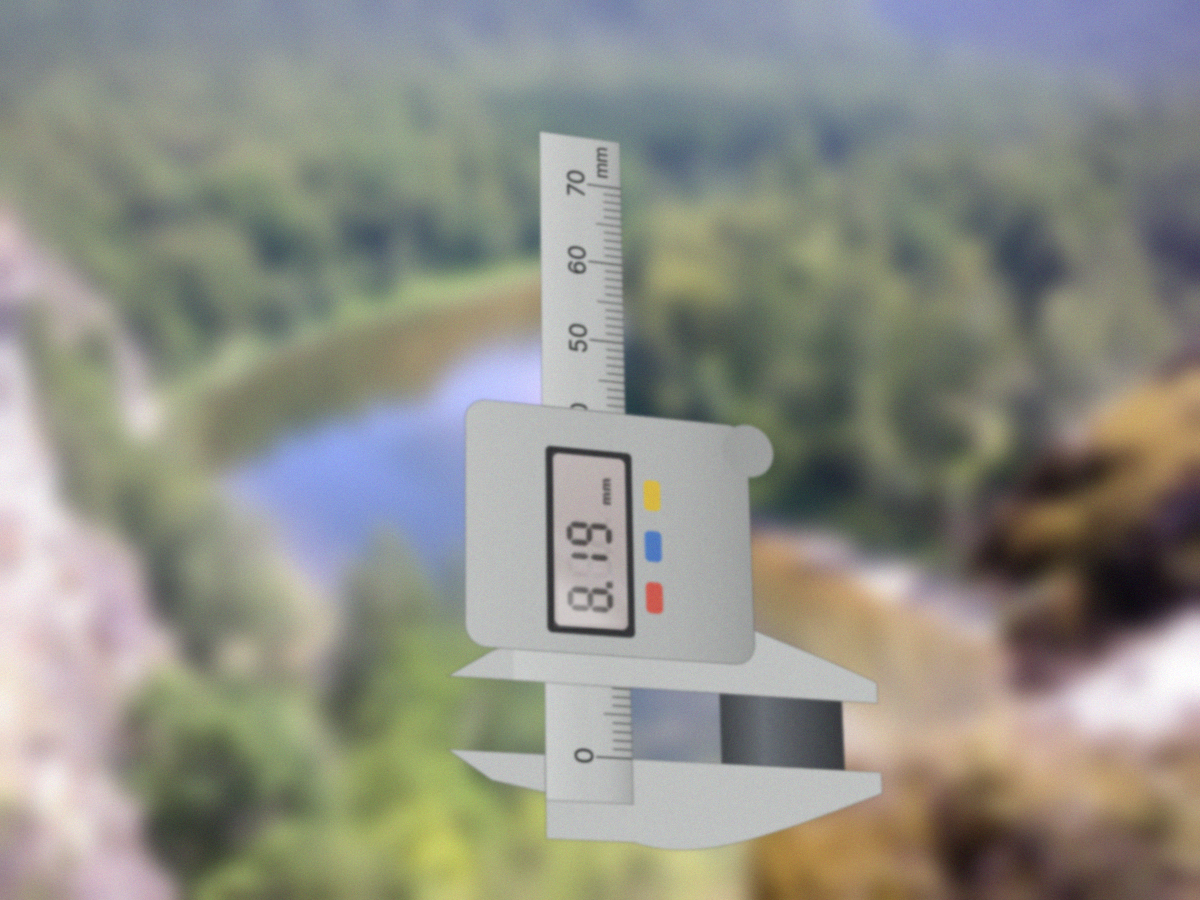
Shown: mm 8.19
